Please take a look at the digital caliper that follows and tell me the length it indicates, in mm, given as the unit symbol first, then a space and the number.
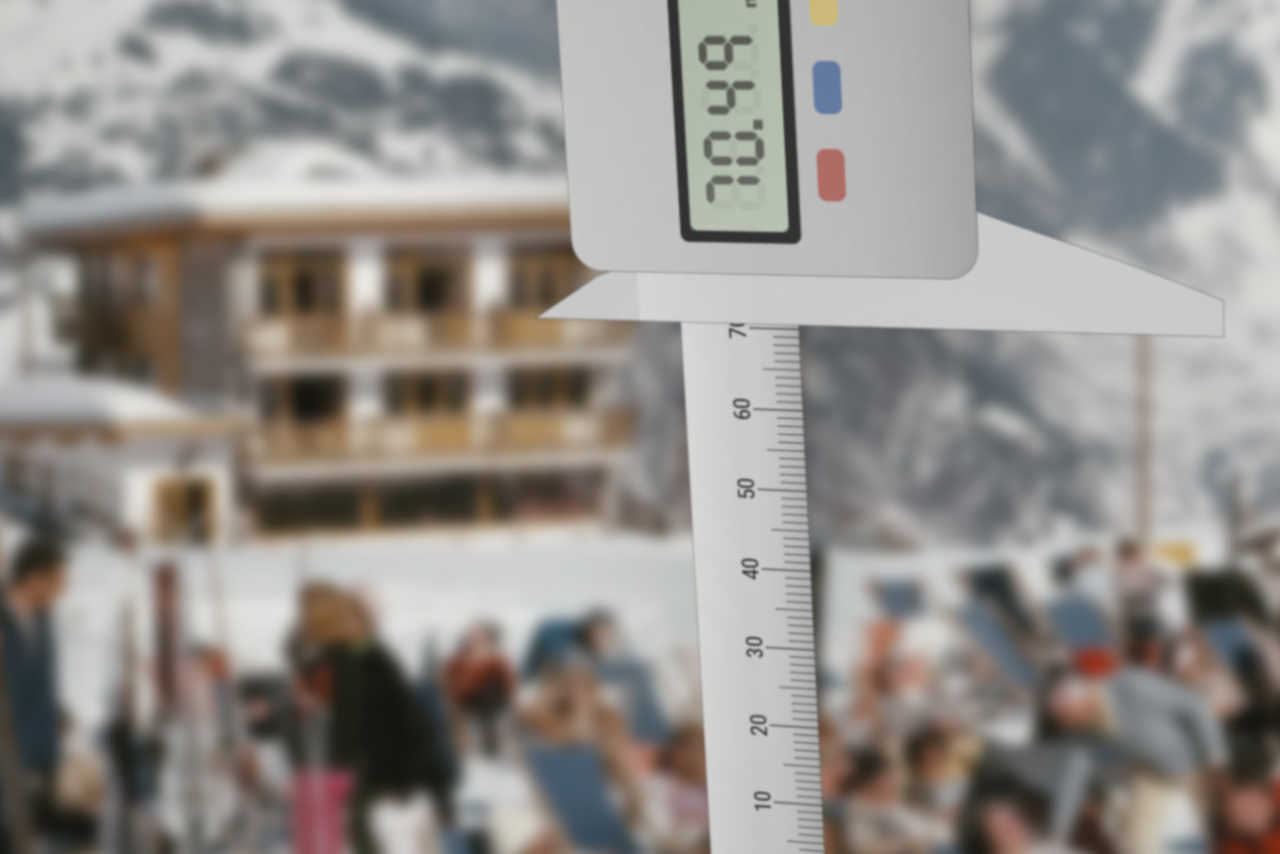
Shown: mm 70.49
